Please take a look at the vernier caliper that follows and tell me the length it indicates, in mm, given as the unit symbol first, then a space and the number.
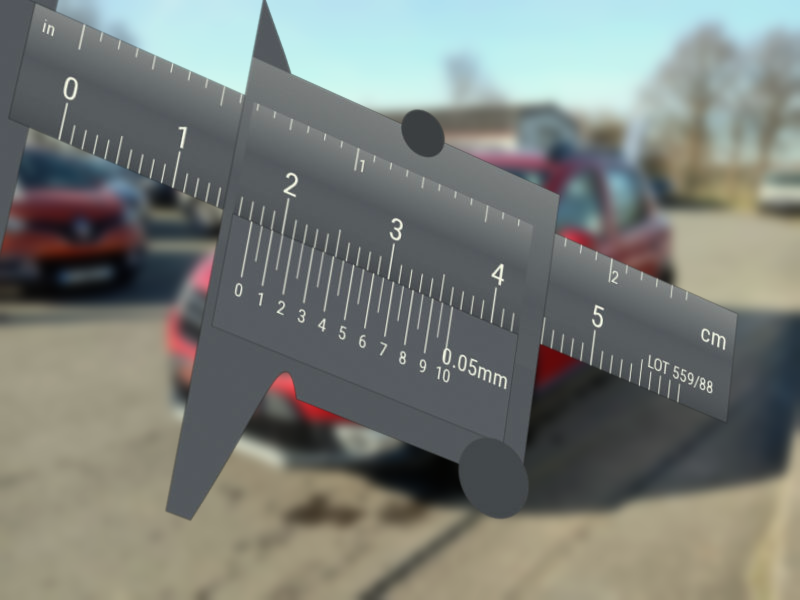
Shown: mm 17.2
